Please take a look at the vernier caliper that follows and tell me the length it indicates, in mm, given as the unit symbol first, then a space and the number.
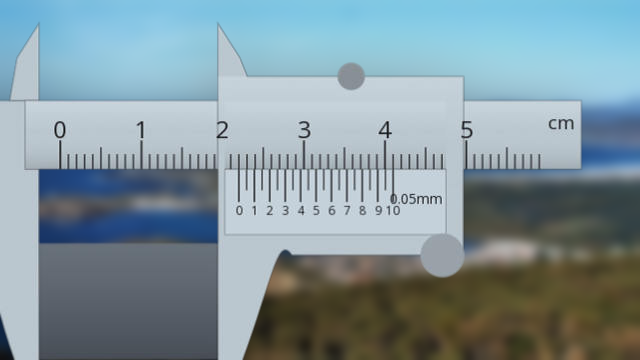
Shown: mm 22.0
